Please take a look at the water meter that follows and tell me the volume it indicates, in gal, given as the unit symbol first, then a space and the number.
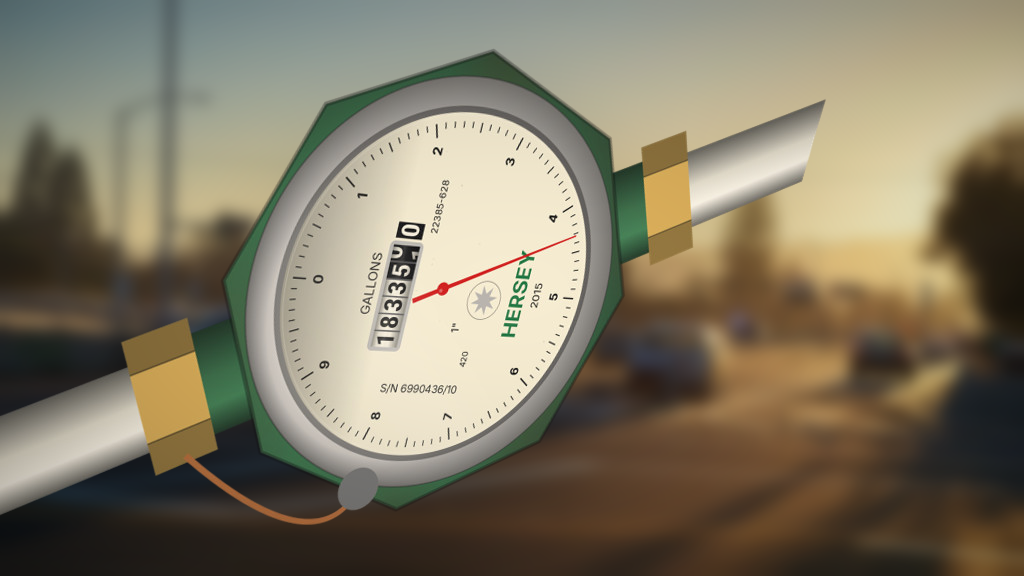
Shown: gal 1833504.3
